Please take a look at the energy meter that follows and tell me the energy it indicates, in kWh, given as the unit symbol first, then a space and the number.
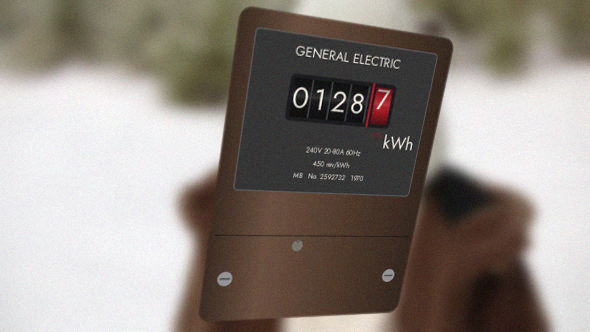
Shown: kWh 128.7
